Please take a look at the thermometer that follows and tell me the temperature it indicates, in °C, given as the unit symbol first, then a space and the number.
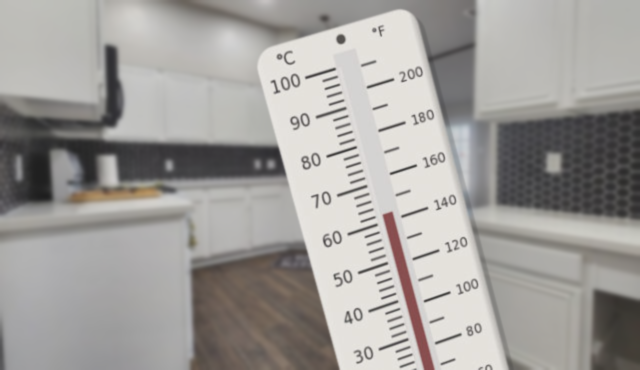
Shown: °C 62
